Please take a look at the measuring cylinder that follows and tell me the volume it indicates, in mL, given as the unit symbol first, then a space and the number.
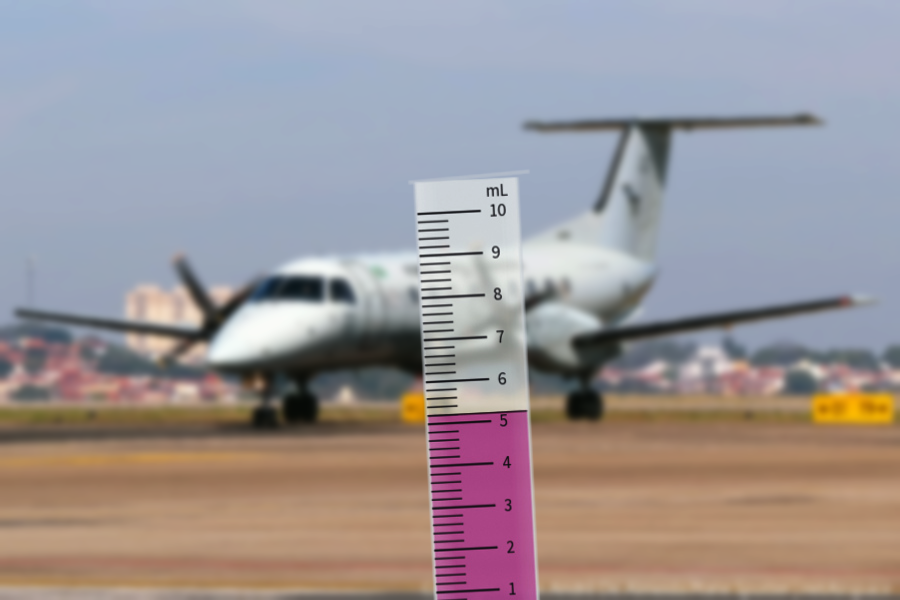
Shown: mL 5.2
